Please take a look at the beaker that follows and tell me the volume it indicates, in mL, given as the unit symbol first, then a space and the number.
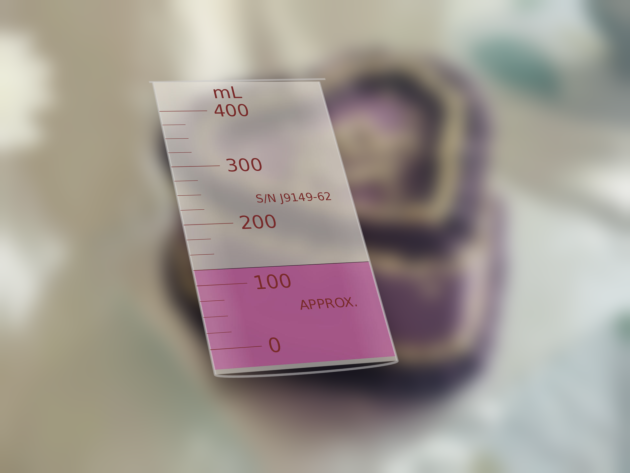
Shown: mL 125
